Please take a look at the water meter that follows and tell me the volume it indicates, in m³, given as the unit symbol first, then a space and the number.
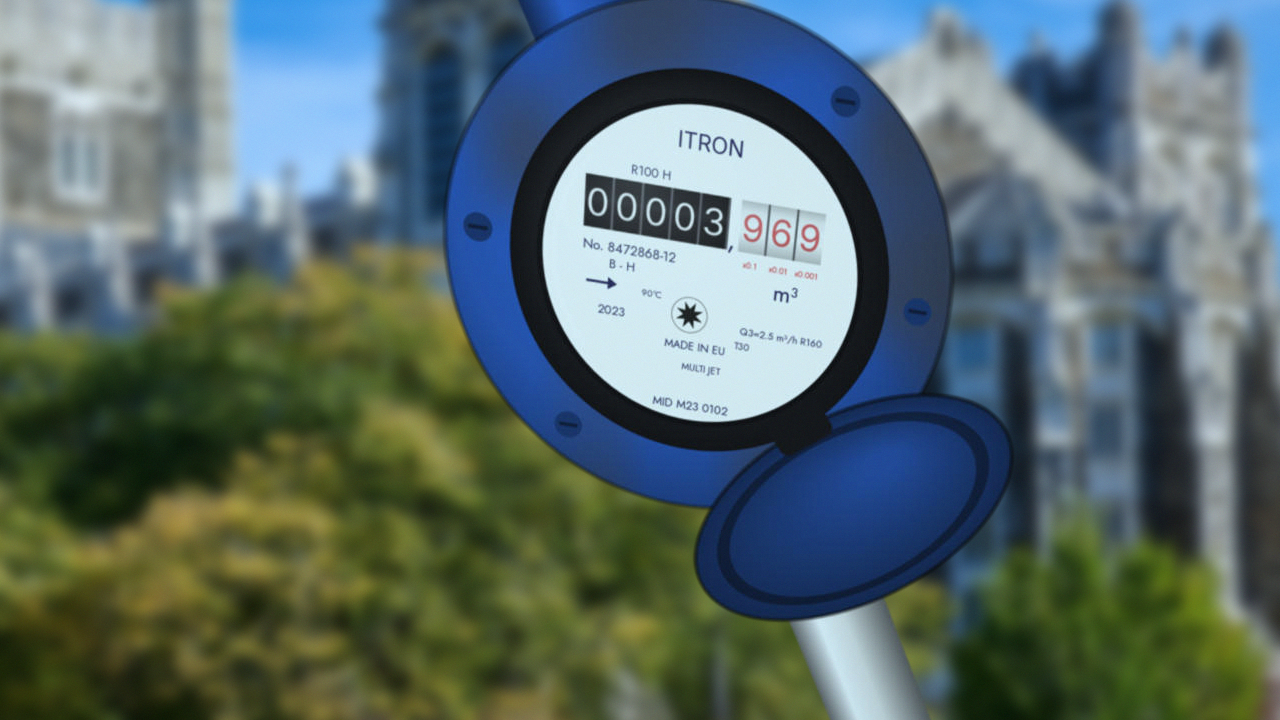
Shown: m³ 3.969
